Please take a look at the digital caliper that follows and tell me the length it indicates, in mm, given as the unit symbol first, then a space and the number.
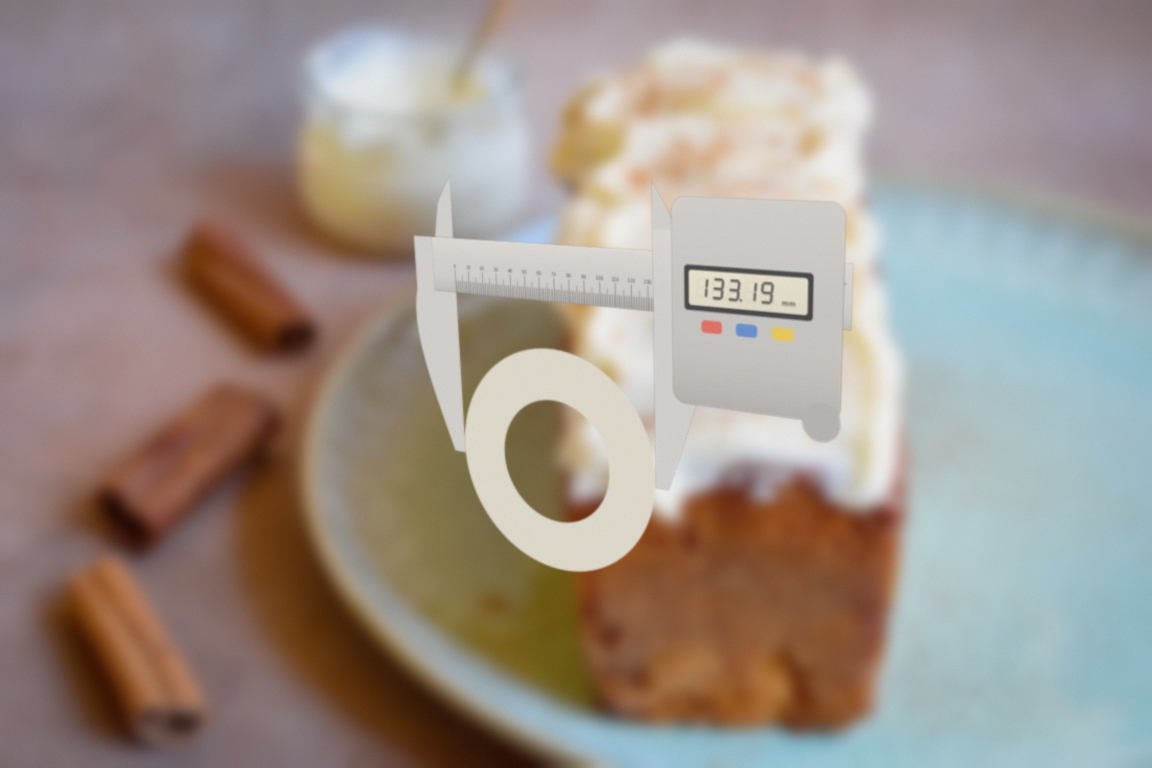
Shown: mm 133.19
